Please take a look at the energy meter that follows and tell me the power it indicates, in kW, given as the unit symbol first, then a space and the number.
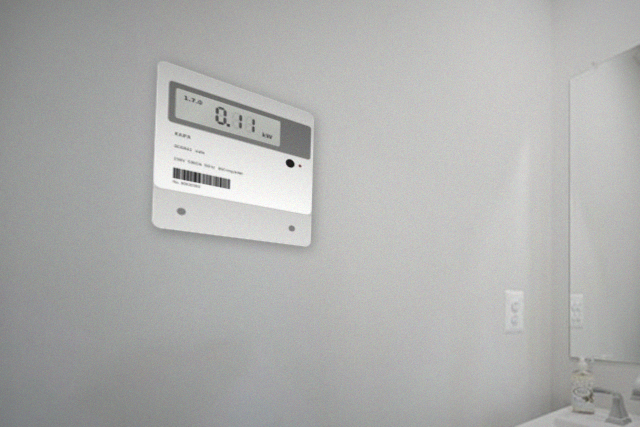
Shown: kW 0.11
